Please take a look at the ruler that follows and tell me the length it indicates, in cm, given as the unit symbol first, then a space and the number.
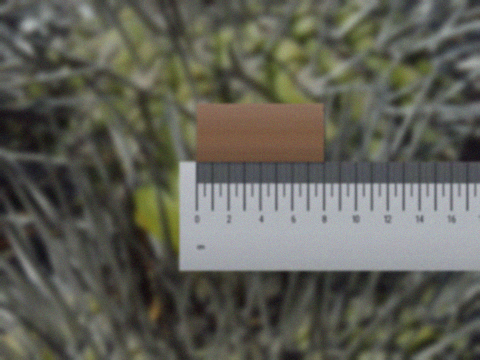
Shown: cm 8
